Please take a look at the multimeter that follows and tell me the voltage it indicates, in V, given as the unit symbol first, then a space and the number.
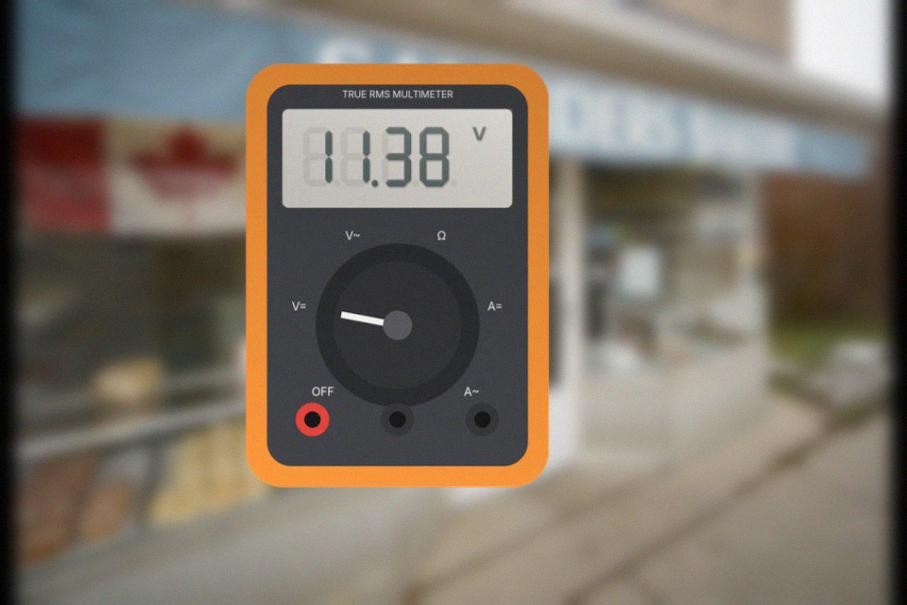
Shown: V 11.38
